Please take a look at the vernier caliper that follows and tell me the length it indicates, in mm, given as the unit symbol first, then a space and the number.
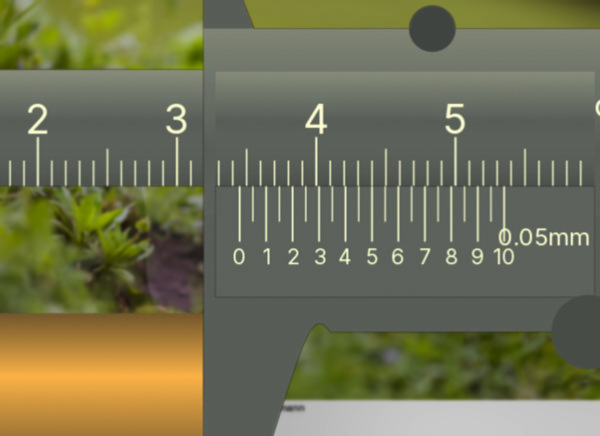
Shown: mm 34.5
